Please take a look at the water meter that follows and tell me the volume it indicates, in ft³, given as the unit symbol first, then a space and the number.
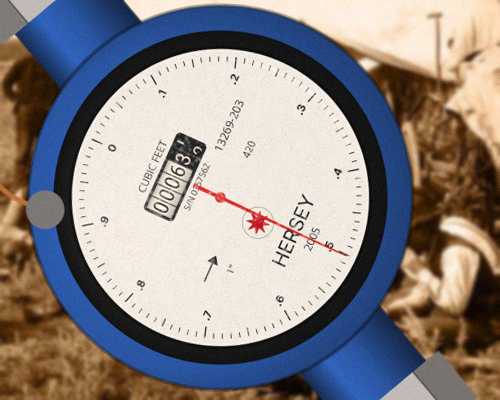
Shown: ft³ 631.50
